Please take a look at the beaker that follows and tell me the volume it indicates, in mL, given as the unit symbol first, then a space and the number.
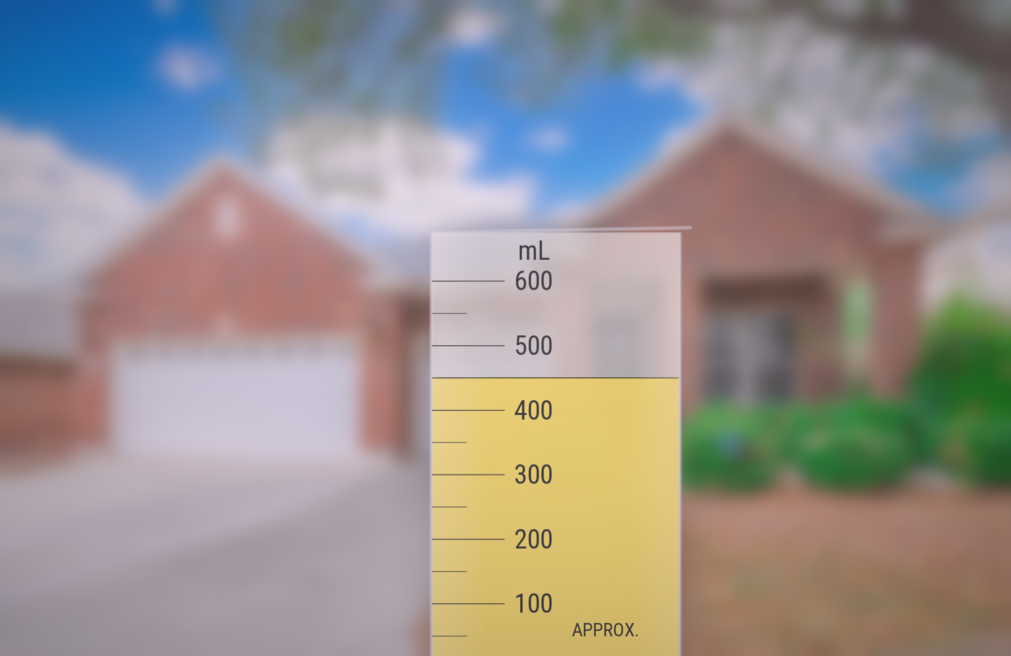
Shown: mL 450
